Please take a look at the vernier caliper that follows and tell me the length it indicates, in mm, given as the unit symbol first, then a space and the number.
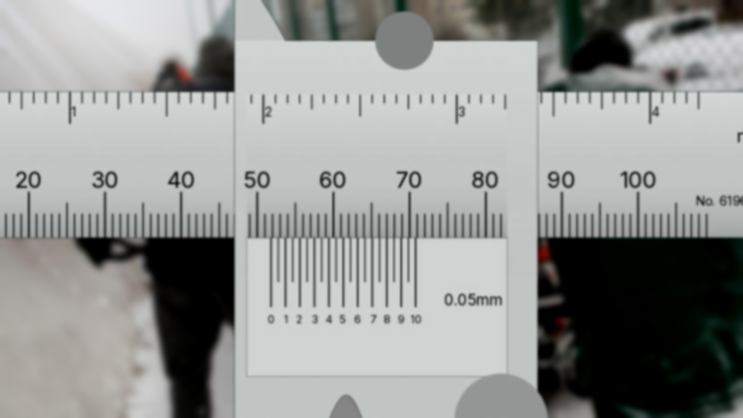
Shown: mm 51.8
